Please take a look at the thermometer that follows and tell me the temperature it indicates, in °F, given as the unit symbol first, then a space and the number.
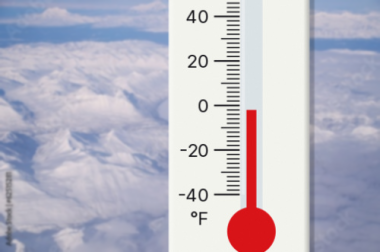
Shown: °F -2
